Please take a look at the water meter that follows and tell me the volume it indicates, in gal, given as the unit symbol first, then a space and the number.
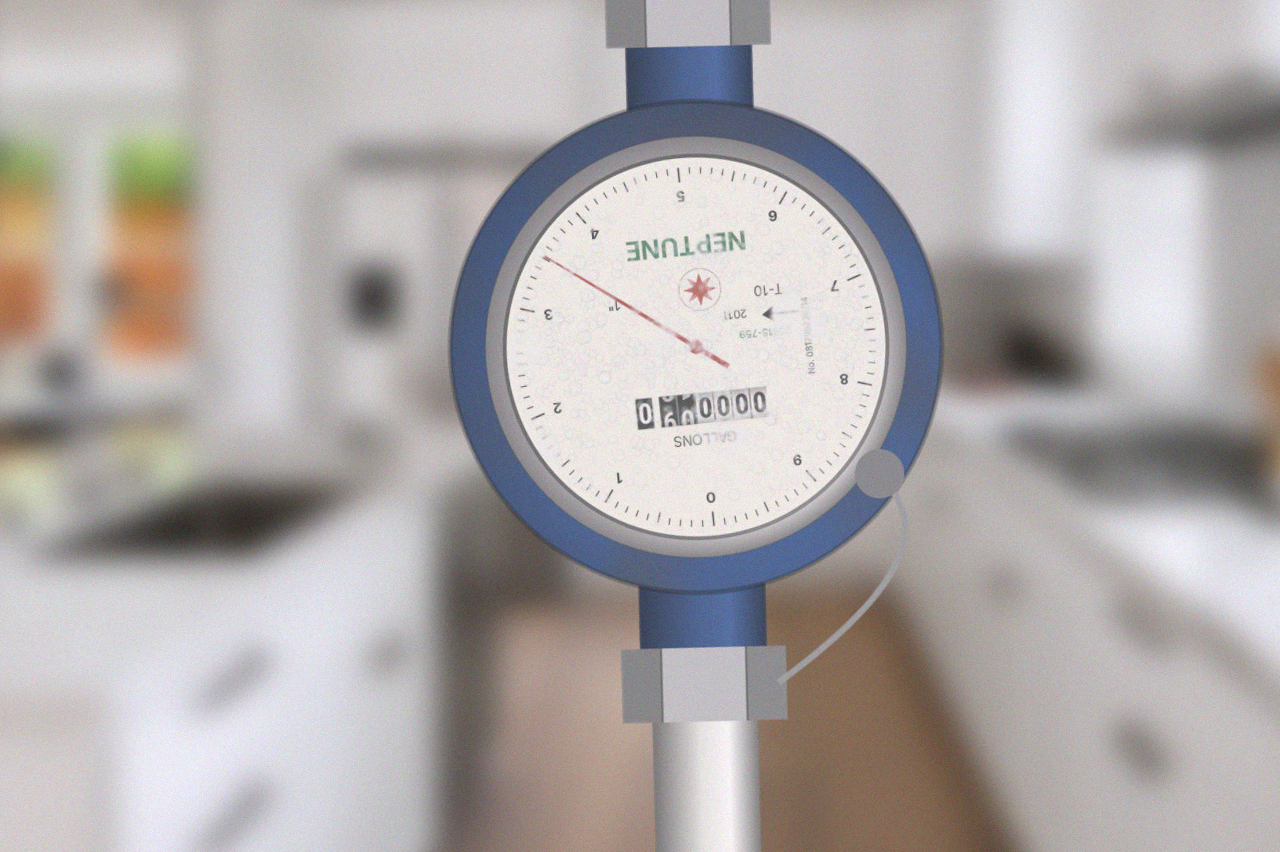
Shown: gal 93.5
